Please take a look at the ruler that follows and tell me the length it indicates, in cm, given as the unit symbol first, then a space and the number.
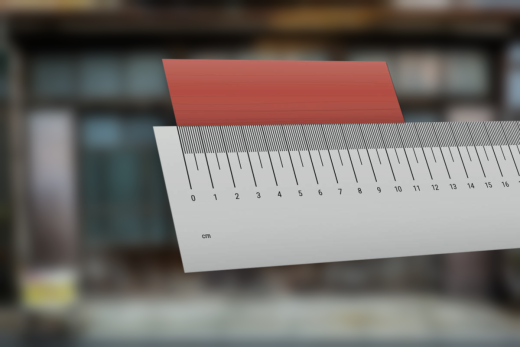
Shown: cm 11.5
